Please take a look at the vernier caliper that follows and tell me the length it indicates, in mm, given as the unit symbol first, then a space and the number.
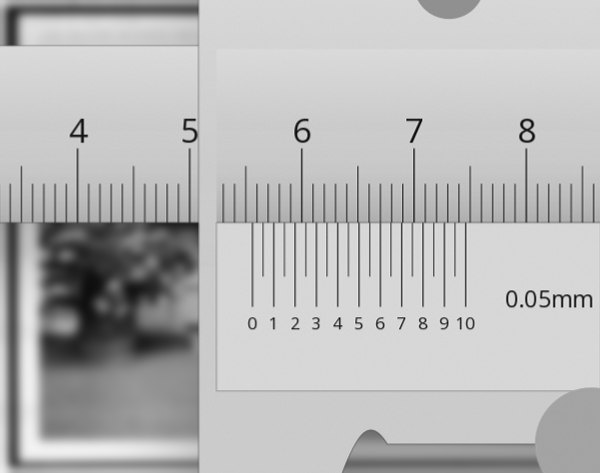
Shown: mm 55.6
